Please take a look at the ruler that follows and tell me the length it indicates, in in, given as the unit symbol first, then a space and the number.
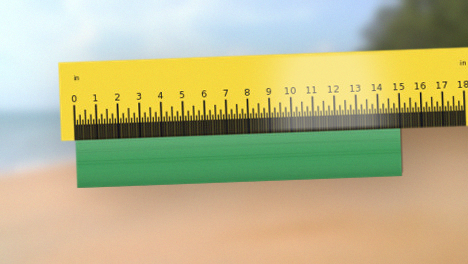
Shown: in 15
